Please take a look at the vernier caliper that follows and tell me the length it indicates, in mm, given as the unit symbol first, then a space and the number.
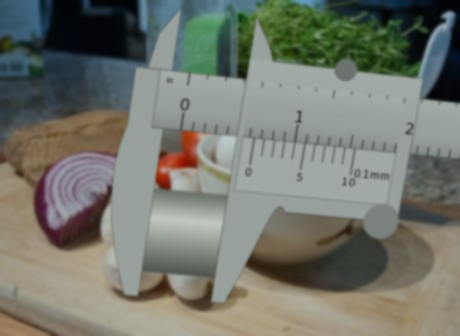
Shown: mm 6.4
